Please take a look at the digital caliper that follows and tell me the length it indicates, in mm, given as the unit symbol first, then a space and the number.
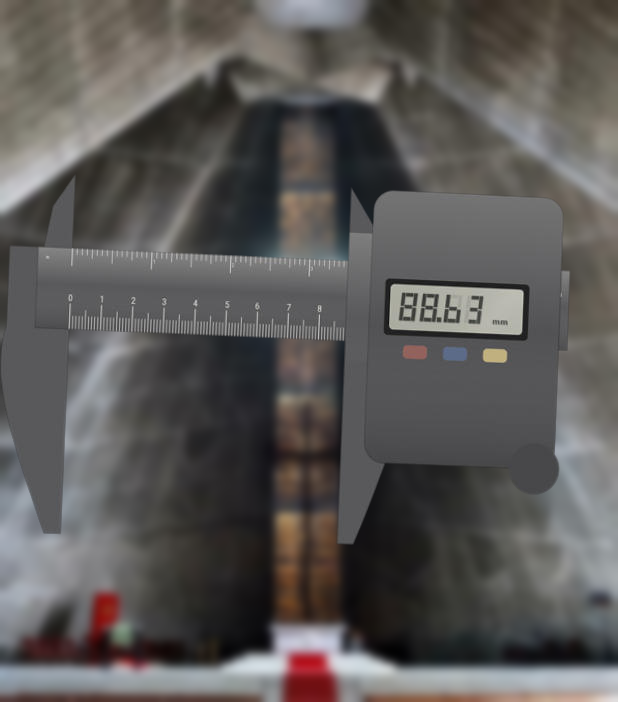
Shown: mm 88.63
